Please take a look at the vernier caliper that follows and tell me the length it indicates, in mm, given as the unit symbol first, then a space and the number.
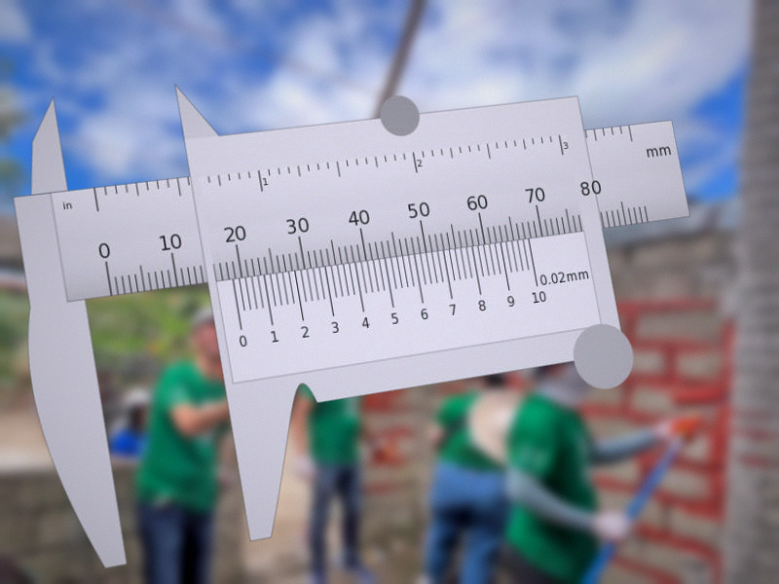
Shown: mm 18.6
